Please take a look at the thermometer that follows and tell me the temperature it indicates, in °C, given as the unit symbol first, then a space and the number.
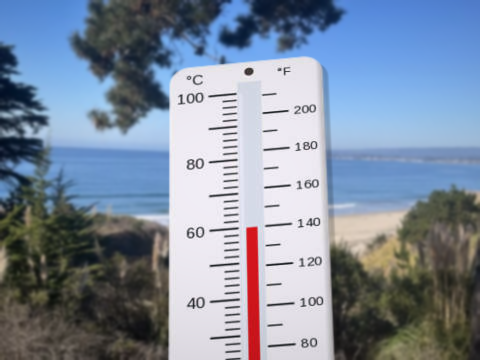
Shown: °C 60
